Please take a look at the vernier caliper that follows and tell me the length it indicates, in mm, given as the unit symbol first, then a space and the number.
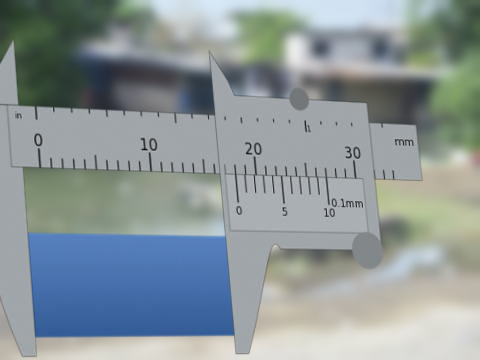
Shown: mm 18.0
